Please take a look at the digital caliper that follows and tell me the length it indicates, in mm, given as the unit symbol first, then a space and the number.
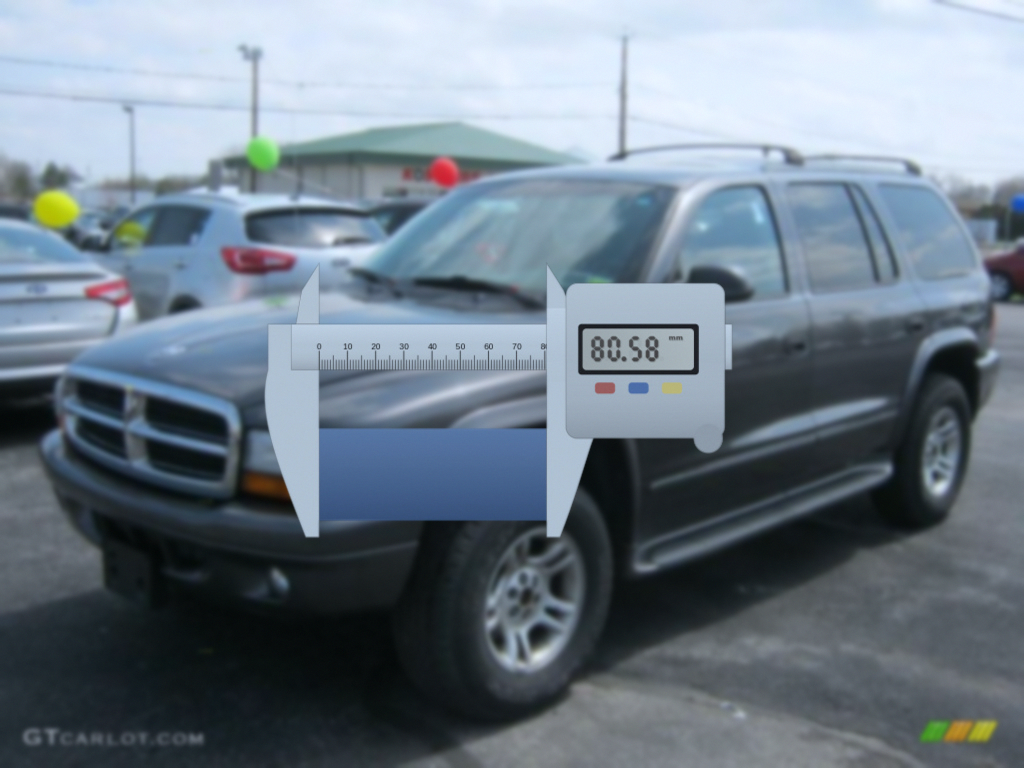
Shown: mm 80.58
